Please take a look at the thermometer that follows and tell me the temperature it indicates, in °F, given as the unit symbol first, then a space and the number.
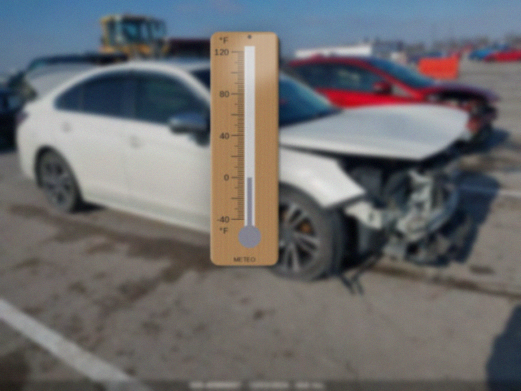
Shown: °F 0
